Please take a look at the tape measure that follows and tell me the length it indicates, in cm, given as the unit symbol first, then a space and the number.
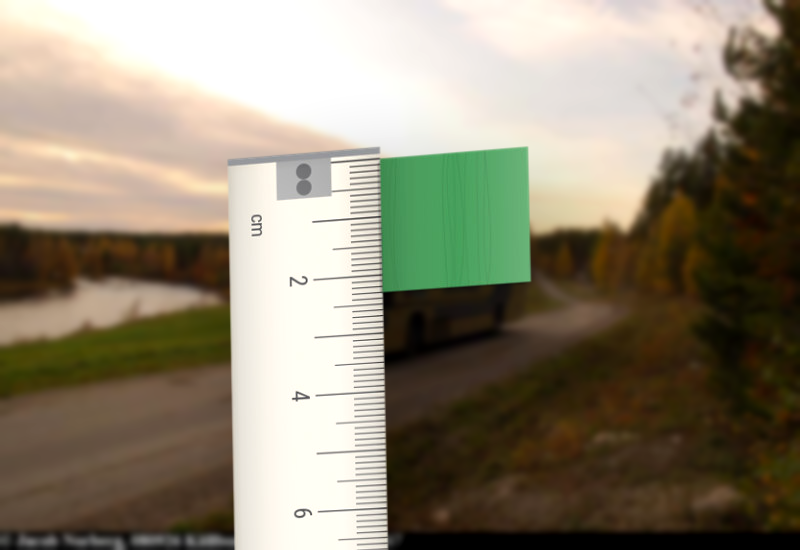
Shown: cm 2.3
